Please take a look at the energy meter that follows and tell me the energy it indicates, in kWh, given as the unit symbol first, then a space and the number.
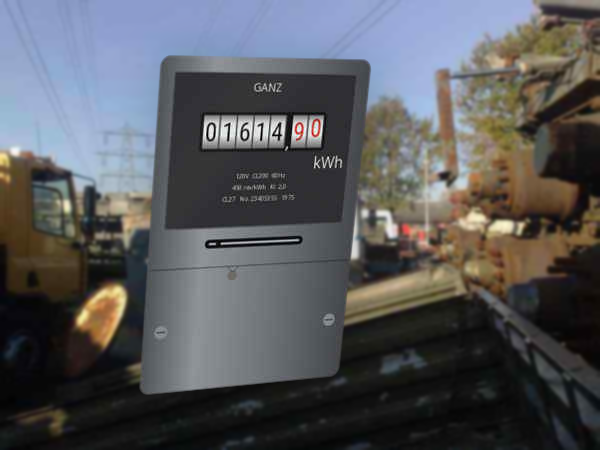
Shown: kWh 1614.90
